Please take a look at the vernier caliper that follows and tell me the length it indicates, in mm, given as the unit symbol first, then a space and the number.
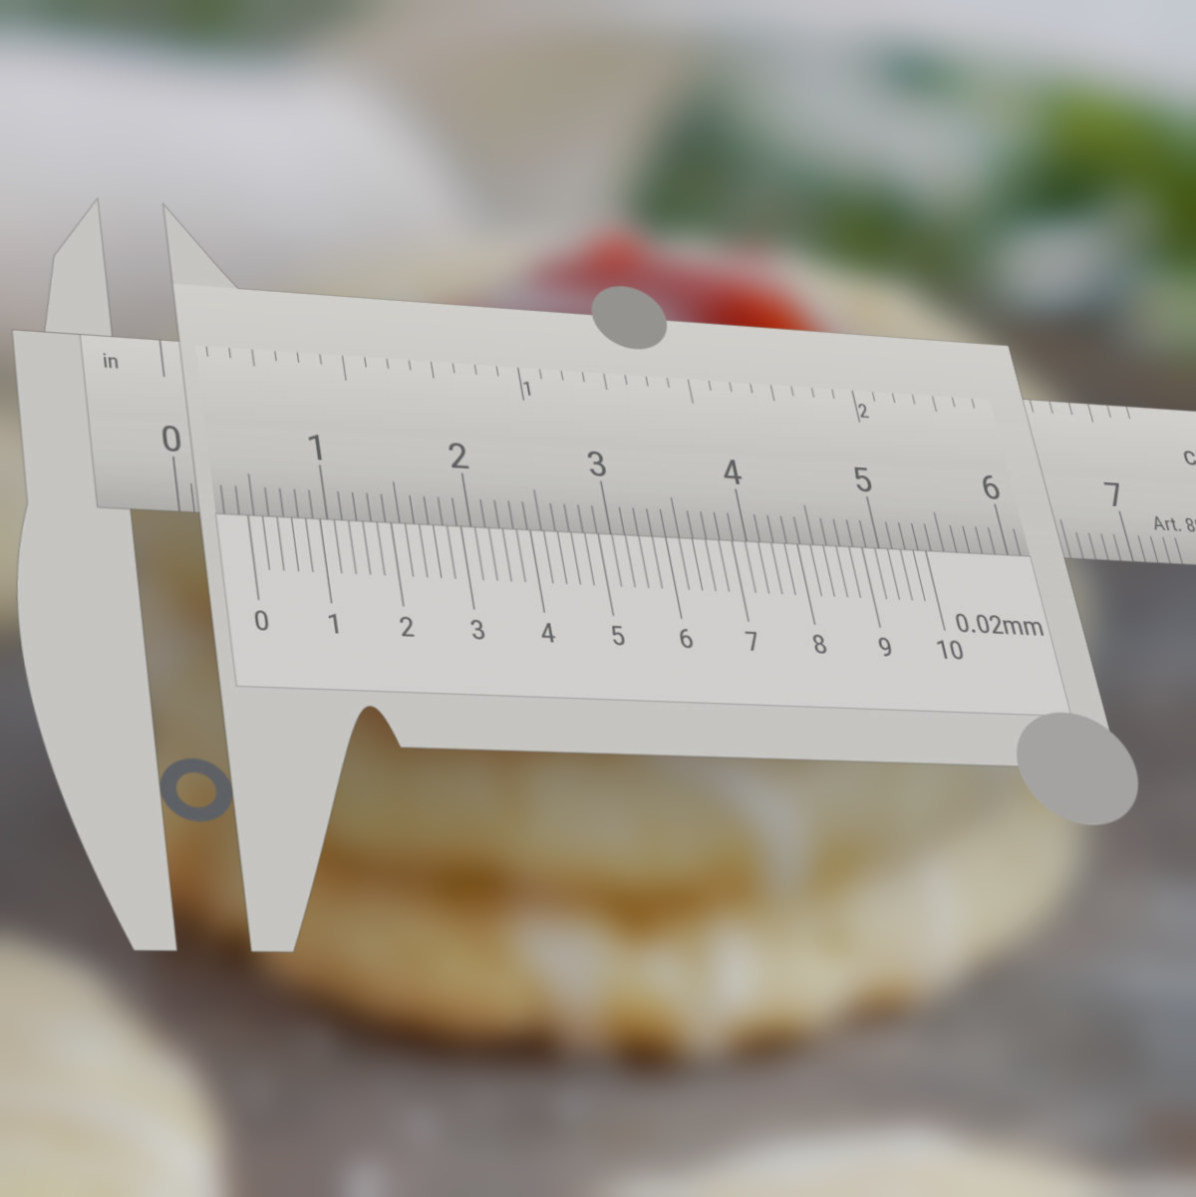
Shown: mm 4.6
